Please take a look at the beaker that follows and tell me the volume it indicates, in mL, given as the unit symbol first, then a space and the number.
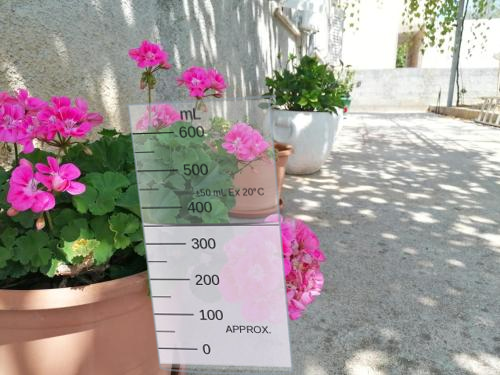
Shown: mL 350
